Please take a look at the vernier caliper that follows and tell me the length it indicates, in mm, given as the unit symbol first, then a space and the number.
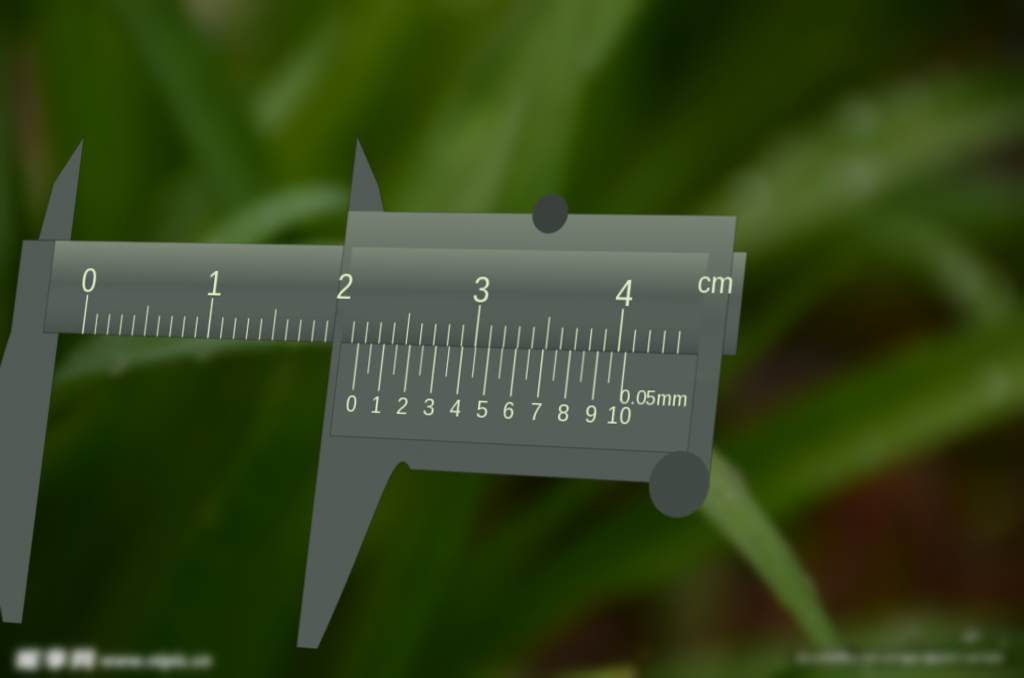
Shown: mm 21.5
